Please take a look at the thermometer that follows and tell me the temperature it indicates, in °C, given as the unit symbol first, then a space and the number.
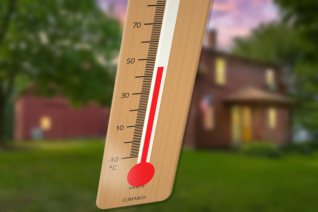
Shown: °C 45
